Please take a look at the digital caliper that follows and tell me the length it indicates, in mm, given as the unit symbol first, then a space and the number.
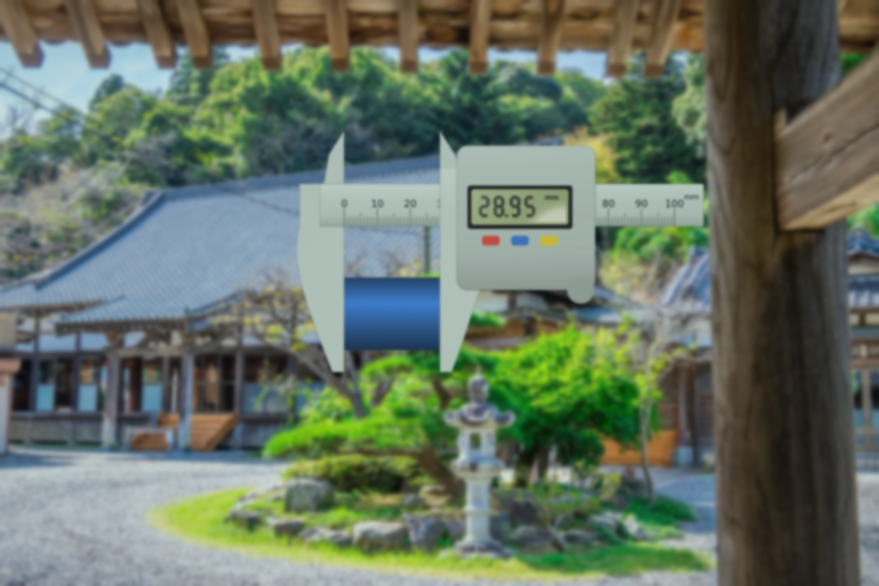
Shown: mm 28.95
